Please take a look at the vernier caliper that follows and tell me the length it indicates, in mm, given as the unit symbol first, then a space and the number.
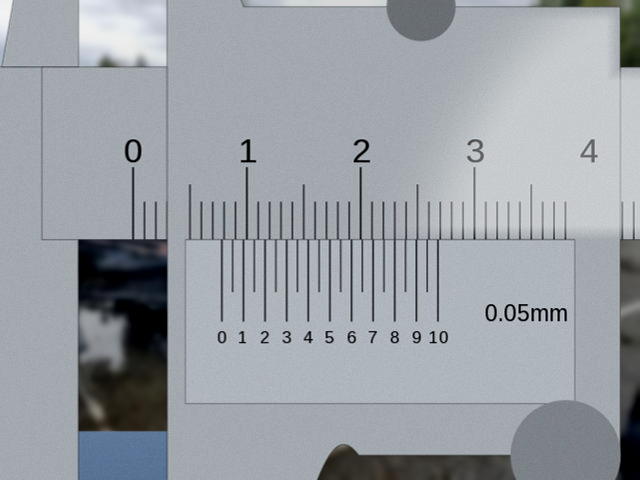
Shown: mm 7.8
